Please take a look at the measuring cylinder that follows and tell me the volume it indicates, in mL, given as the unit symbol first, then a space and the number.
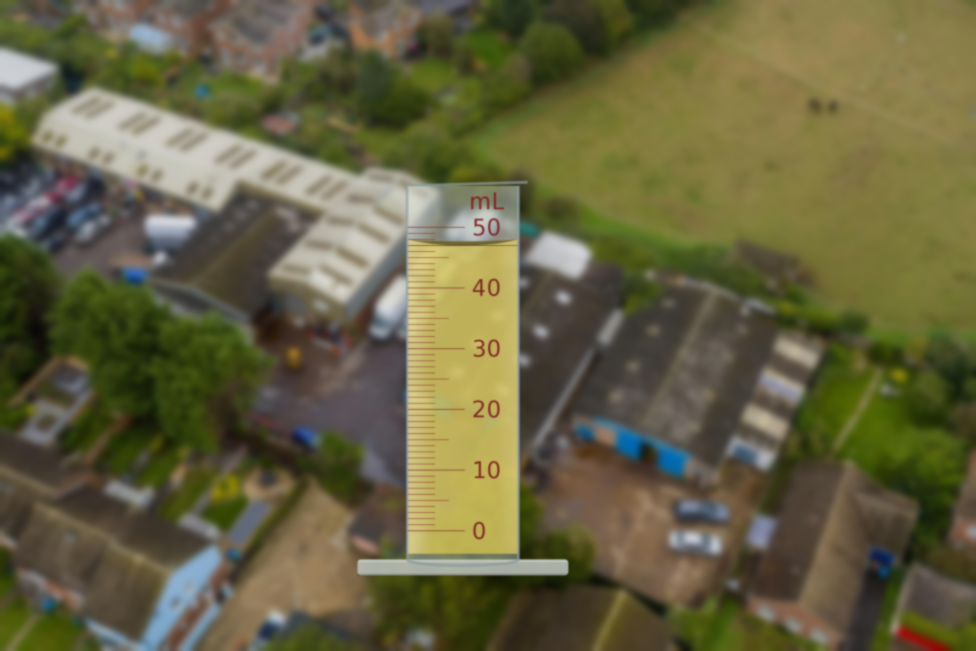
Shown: mL 47
